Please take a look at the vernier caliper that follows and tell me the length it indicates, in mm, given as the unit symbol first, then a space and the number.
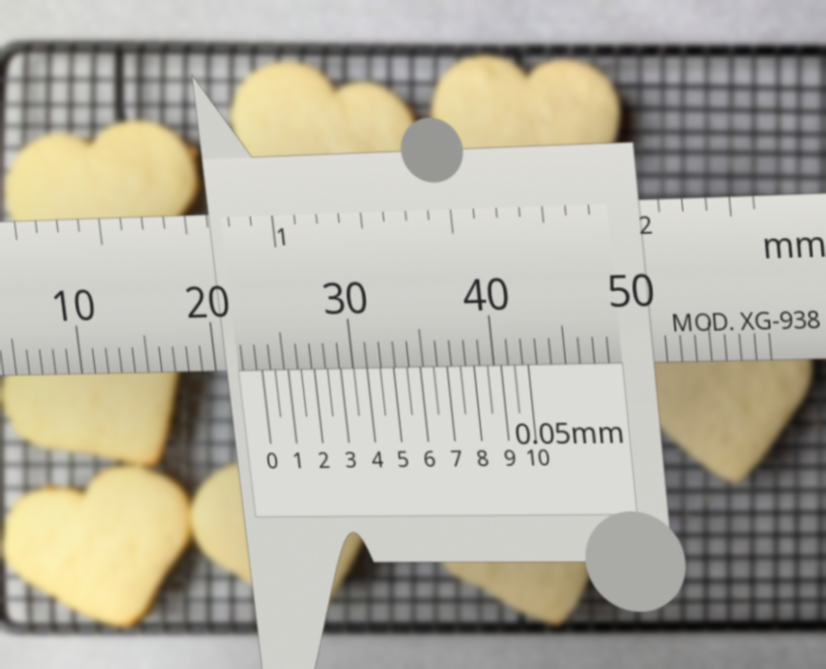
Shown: mm 23.4
